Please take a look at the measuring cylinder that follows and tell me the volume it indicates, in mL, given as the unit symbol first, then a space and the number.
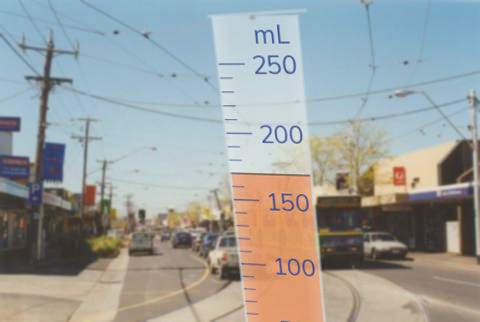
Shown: mL 170
